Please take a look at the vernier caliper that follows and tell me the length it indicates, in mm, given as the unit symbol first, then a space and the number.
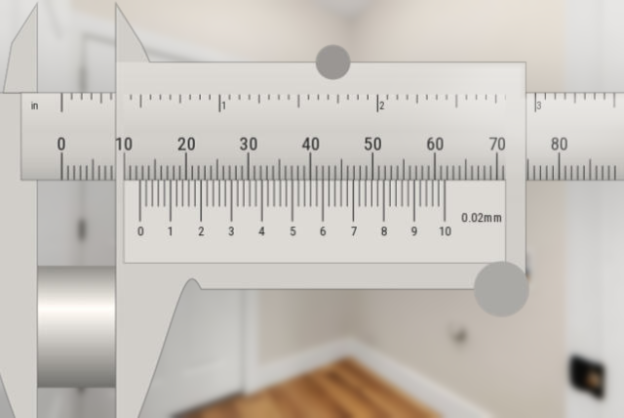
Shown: mm 12.6
